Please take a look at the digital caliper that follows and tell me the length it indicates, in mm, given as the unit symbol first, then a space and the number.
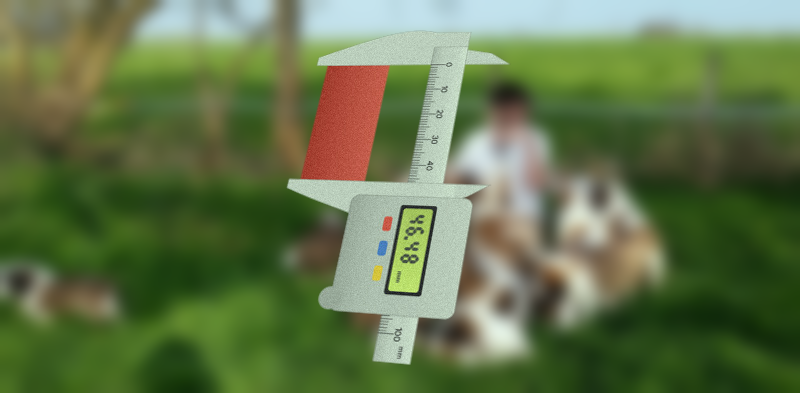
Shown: mm 46.48
